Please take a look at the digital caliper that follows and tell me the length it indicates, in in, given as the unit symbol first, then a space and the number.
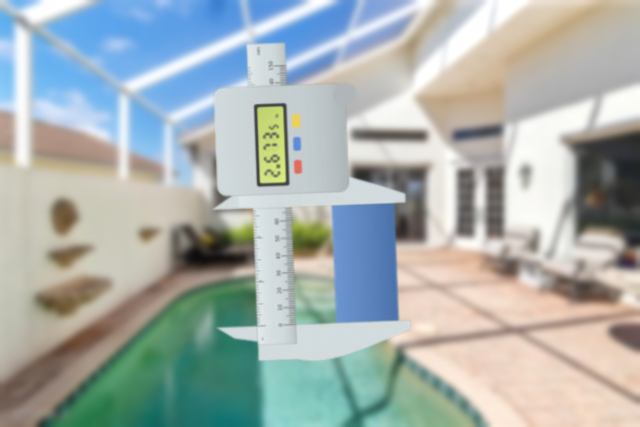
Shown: in 2.6735
